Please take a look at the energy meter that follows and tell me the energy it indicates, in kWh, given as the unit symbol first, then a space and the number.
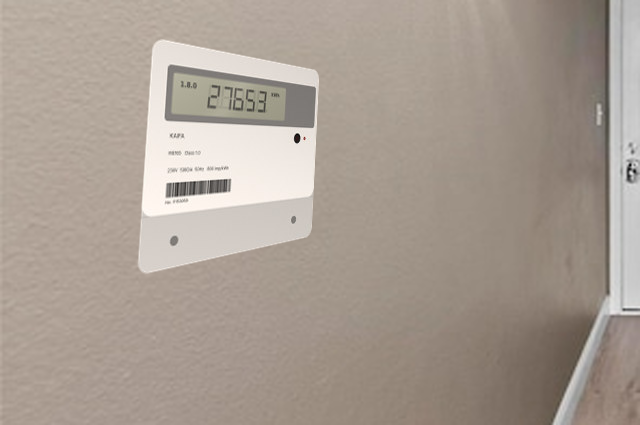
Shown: kWh 27653
